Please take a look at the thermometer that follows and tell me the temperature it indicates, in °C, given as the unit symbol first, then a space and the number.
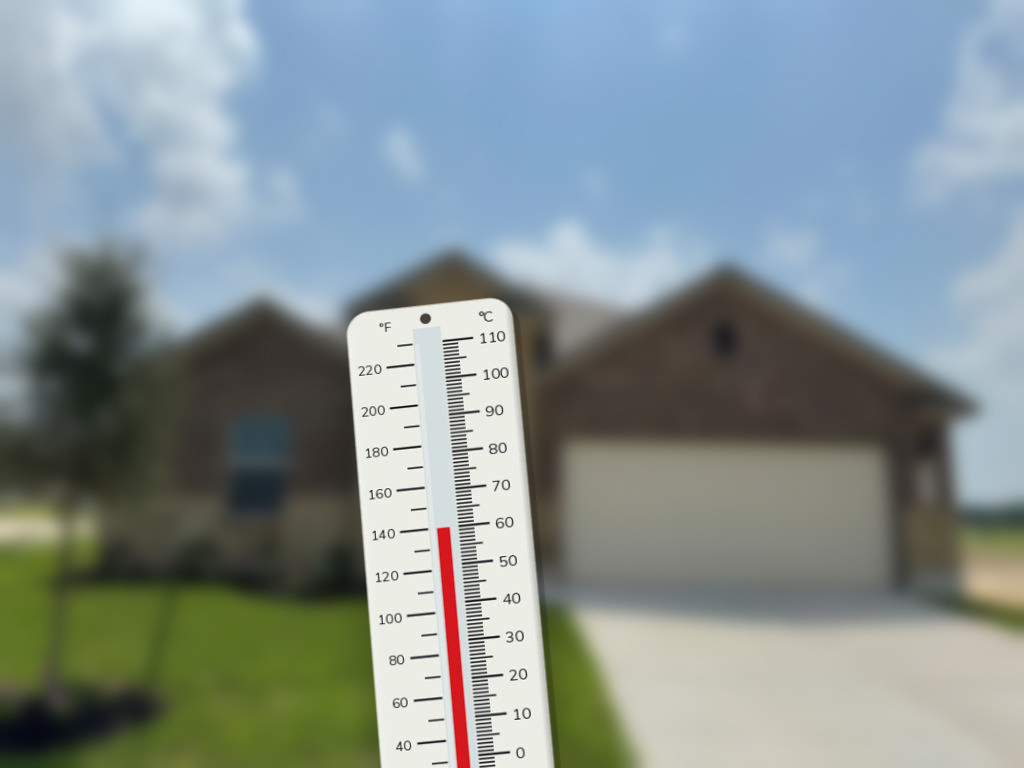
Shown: °C 60
